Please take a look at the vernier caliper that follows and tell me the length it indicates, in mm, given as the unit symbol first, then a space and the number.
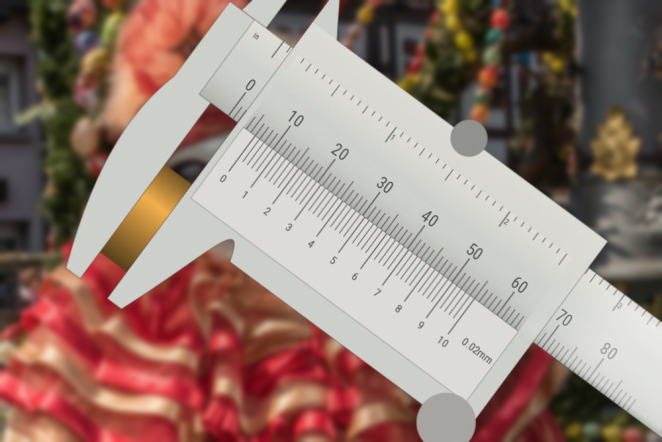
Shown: mm 6.0
